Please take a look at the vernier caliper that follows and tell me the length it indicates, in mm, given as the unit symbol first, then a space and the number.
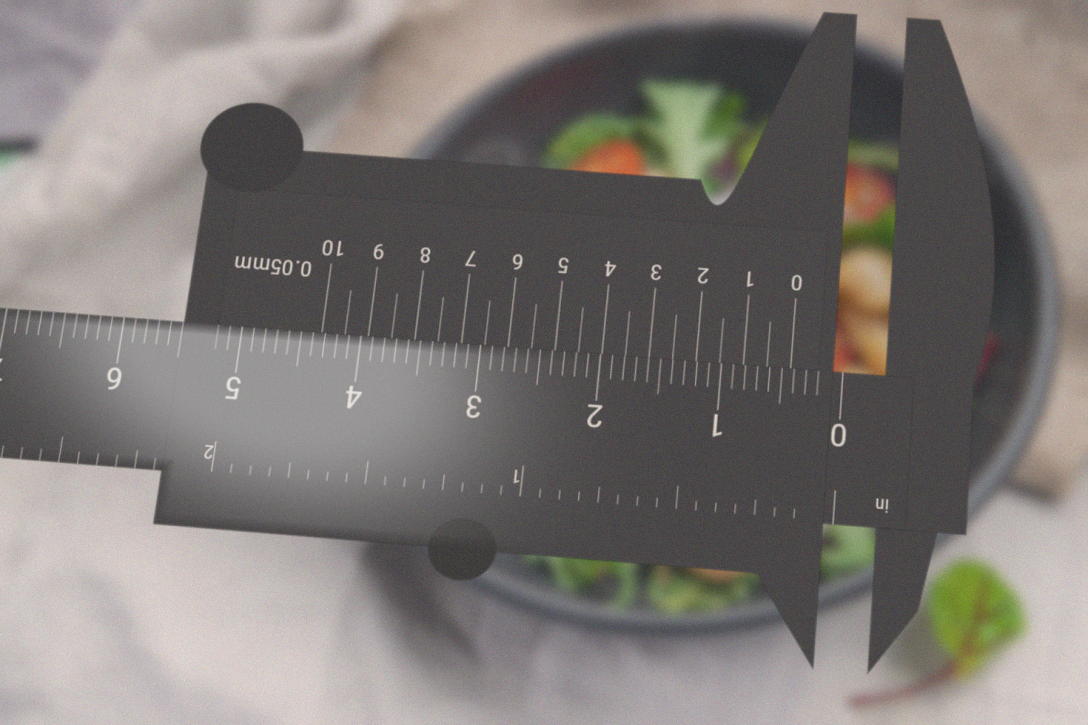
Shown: mm 4.3
